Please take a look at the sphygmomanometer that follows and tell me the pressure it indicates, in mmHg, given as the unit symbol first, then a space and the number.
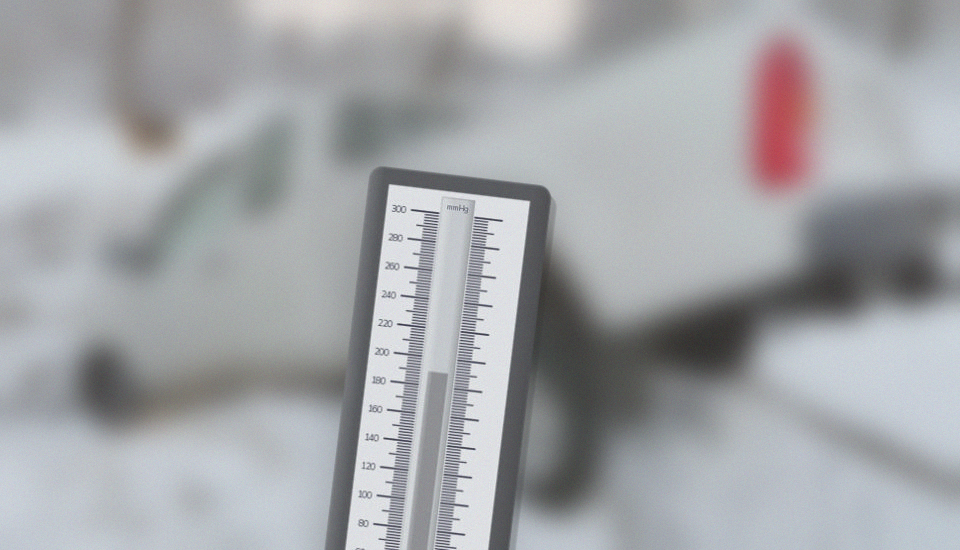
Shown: mmHg 190
